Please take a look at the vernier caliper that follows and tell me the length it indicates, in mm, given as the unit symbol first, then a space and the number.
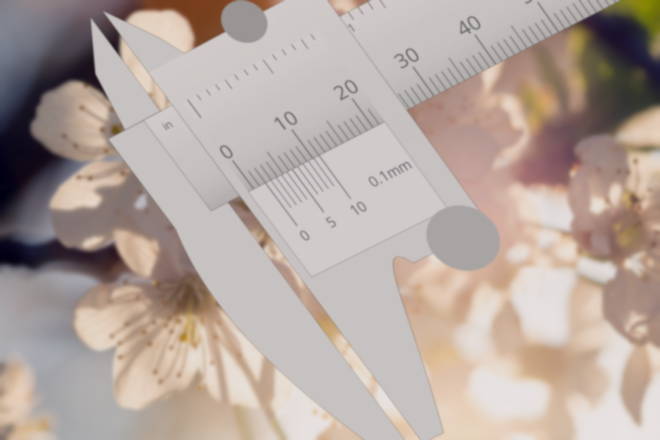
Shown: mm 2.0
